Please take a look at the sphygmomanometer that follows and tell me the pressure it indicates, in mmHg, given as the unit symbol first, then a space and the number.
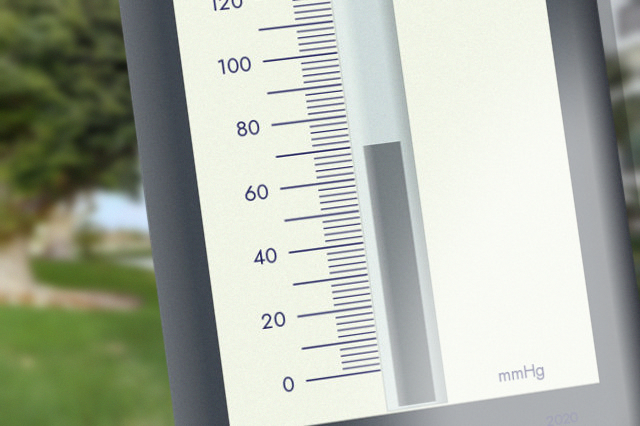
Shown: mmHg 70
